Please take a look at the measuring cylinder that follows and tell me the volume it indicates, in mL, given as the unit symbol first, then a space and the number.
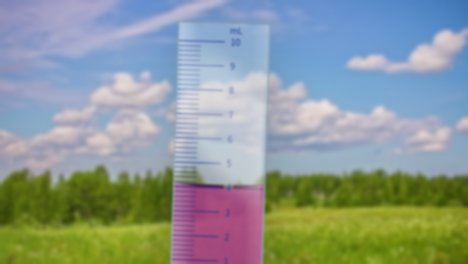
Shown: mL 4
